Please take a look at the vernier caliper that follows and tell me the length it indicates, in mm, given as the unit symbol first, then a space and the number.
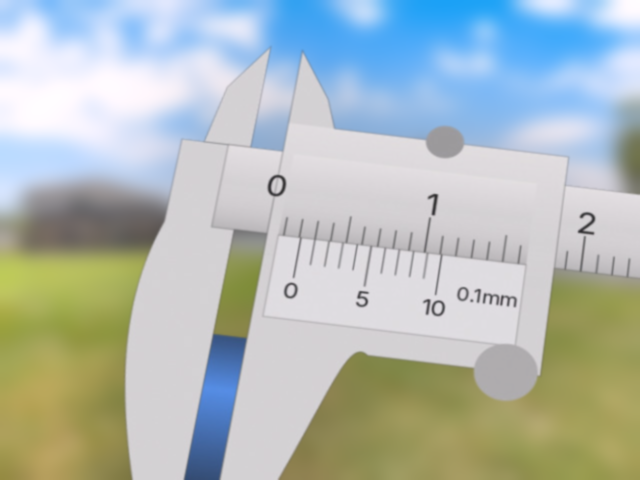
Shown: mm 2.1
